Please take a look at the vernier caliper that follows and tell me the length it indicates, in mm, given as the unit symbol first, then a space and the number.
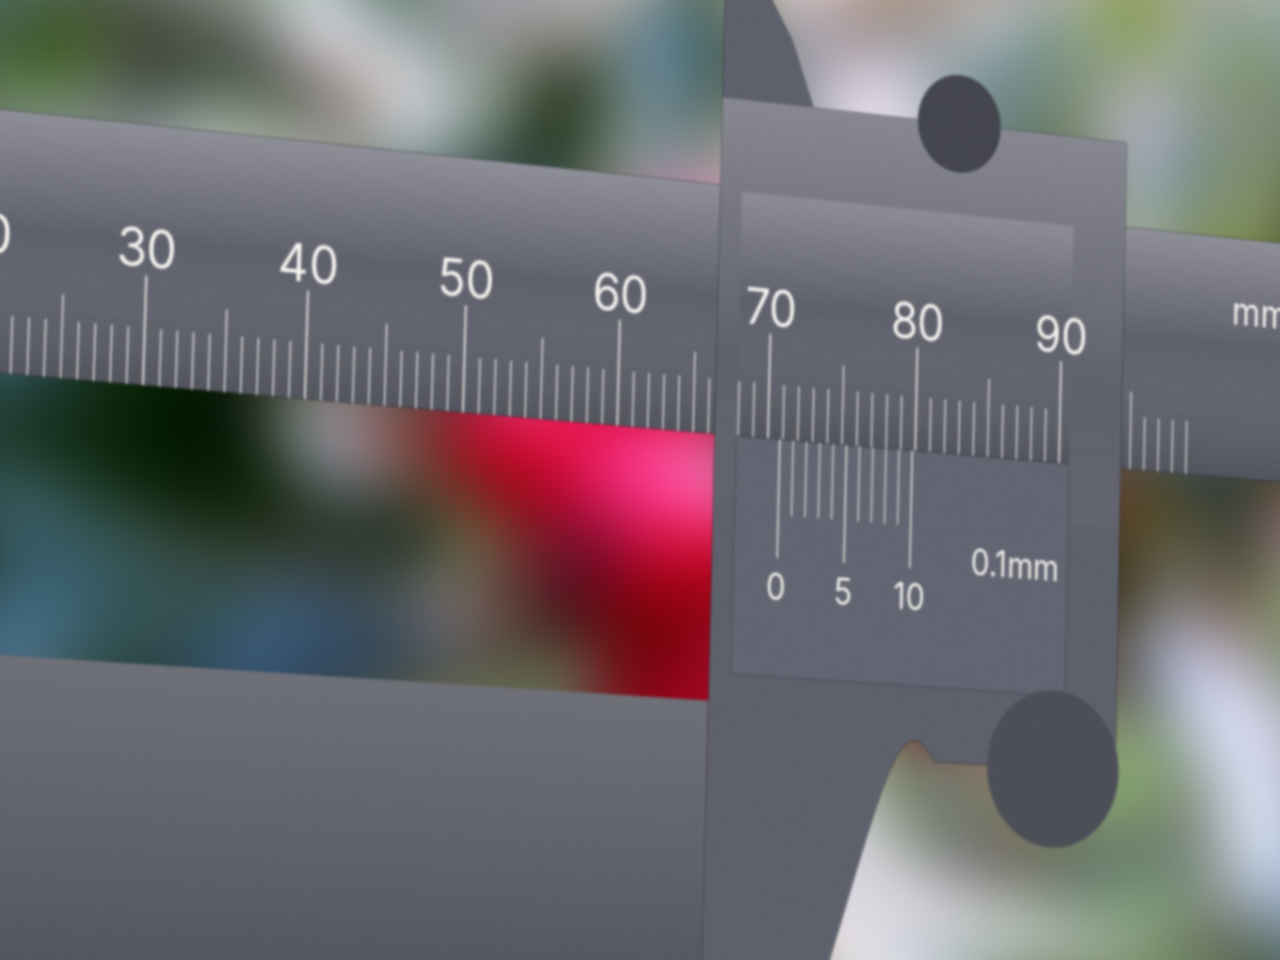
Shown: mm 70.8
